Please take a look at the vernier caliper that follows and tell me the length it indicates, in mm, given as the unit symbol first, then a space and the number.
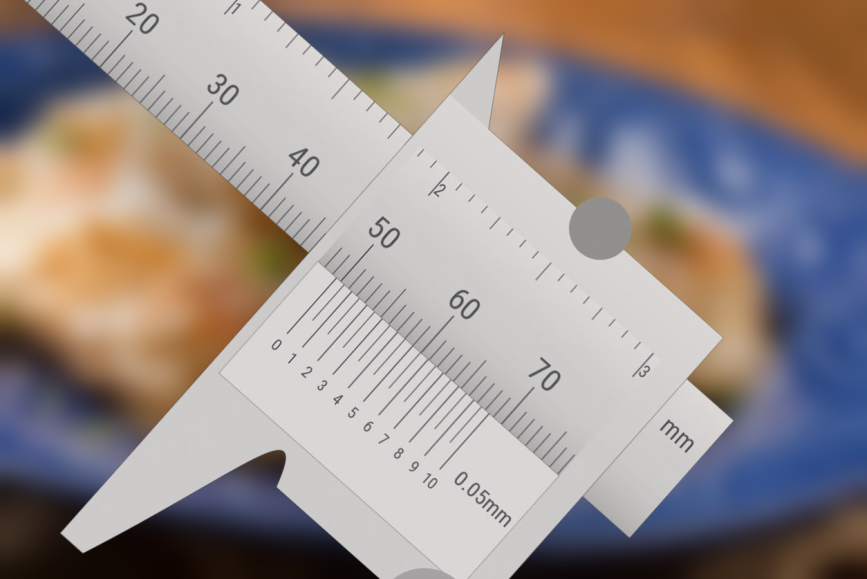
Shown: mm 49.5
